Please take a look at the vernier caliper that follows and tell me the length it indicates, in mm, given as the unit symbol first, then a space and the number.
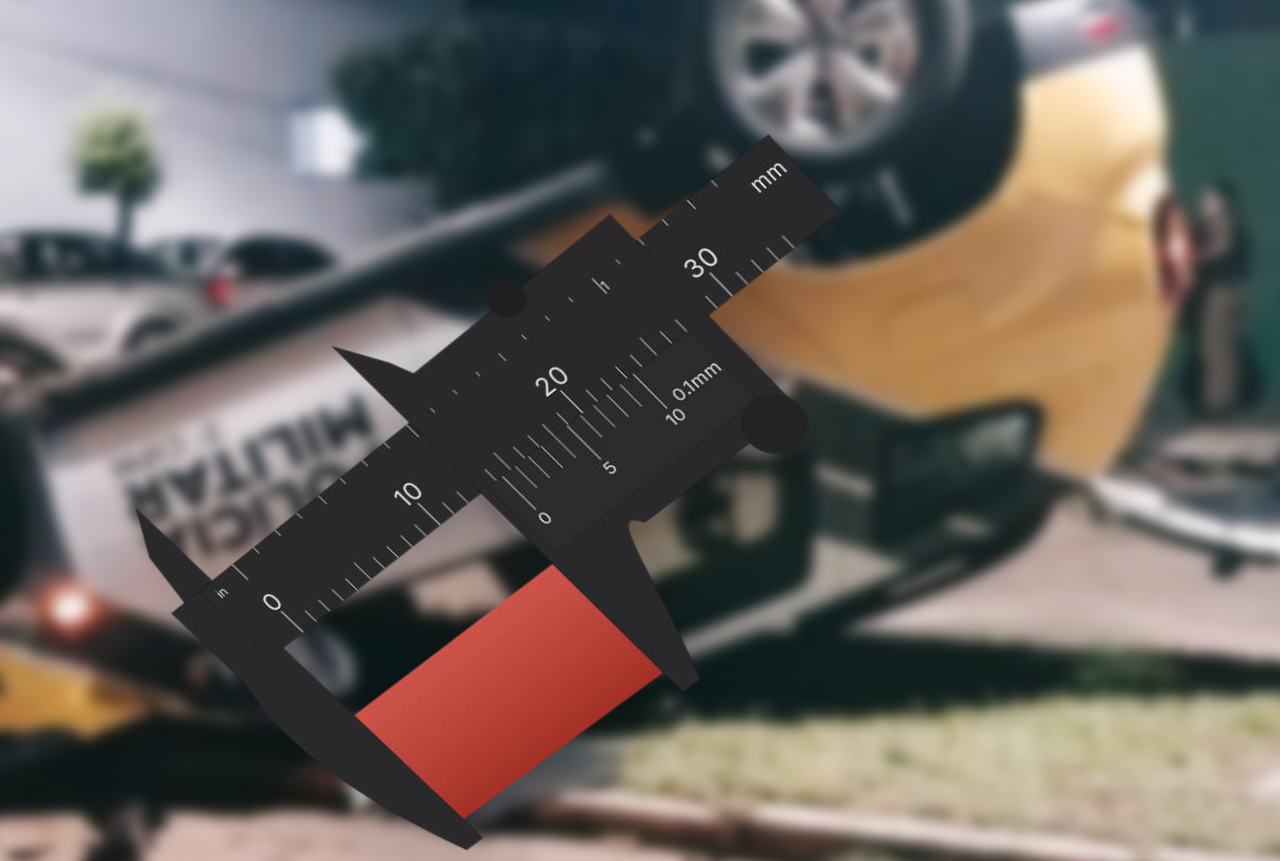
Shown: mm 14.4
